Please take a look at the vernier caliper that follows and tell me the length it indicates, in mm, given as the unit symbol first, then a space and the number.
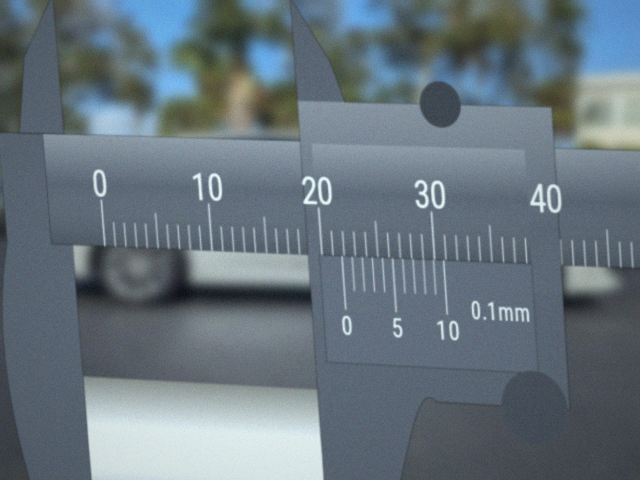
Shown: mm 21.8
